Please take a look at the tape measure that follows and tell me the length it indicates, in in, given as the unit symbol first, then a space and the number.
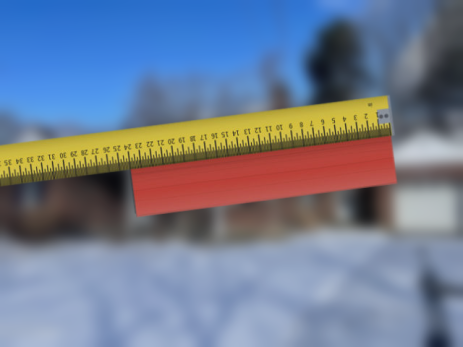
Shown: in 24
